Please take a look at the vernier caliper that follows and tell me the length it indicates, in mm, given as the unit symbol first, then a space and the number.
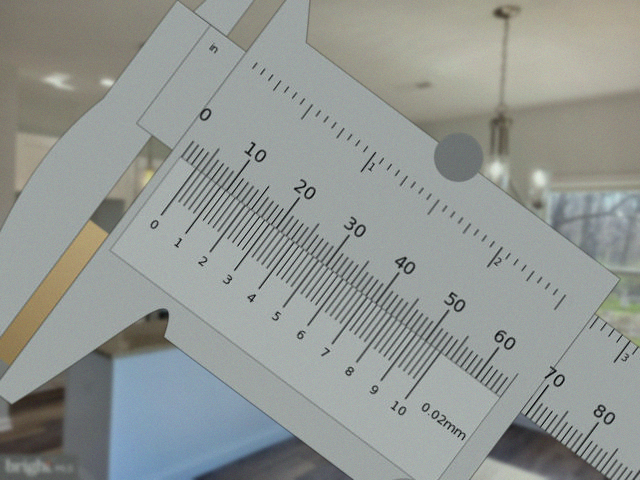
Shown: mm 4.0
